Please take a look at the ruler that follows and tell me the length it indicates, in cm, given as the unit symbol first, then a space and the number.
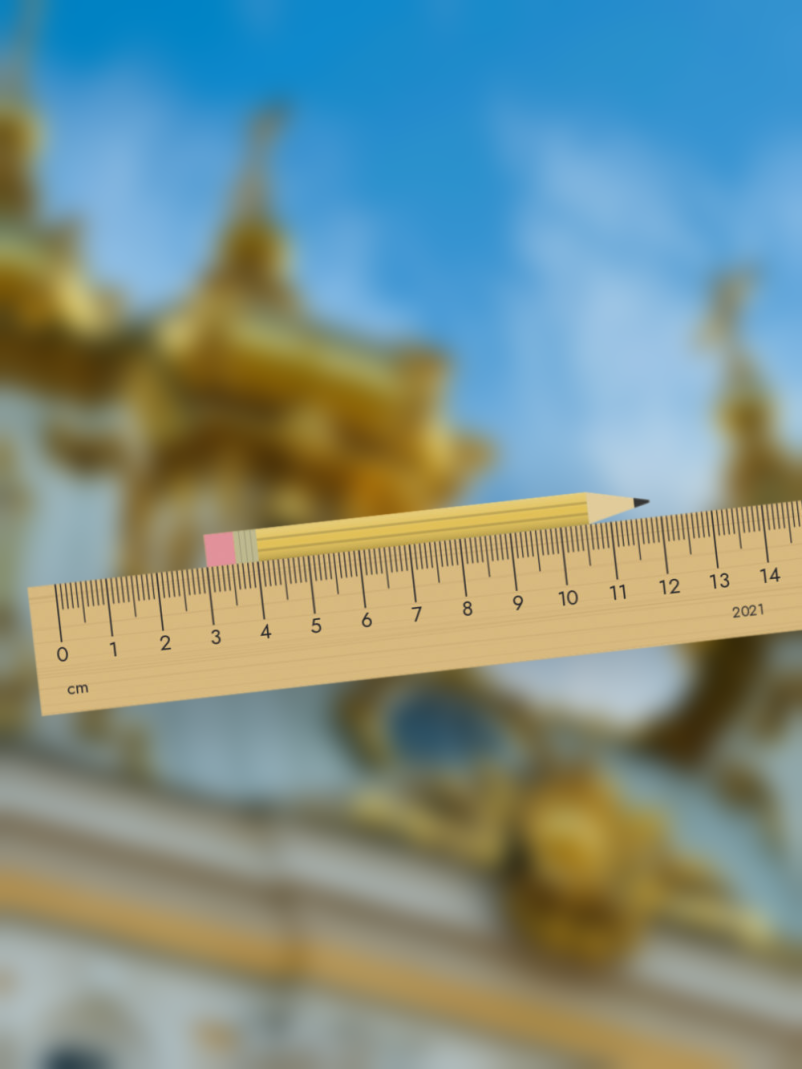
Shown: cm 8.8
